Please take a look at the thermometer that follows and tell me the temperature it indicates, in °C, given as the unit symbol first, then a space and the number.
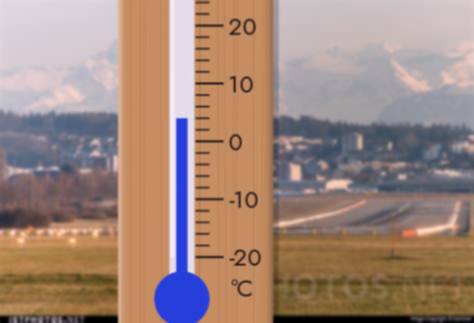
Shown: °C 4
